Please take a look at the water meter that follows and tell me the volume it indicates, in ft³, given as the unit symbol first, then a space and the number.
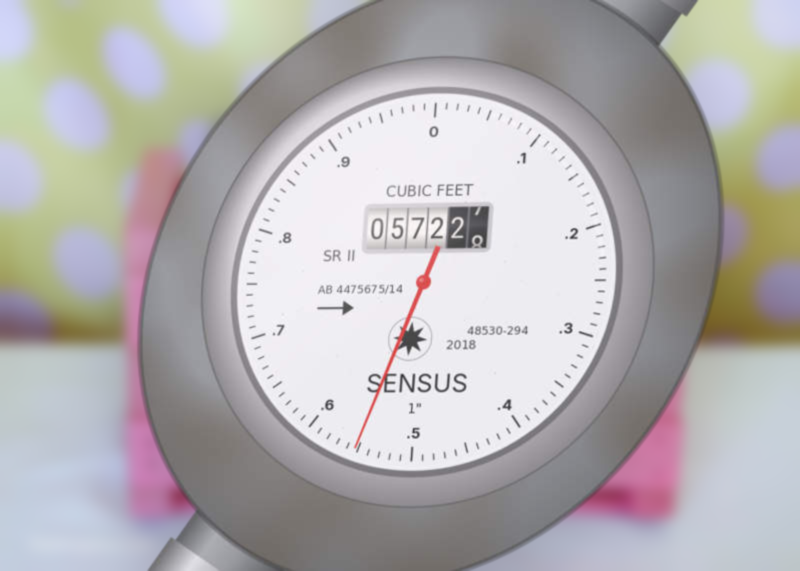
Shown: ft³ 57227.55
